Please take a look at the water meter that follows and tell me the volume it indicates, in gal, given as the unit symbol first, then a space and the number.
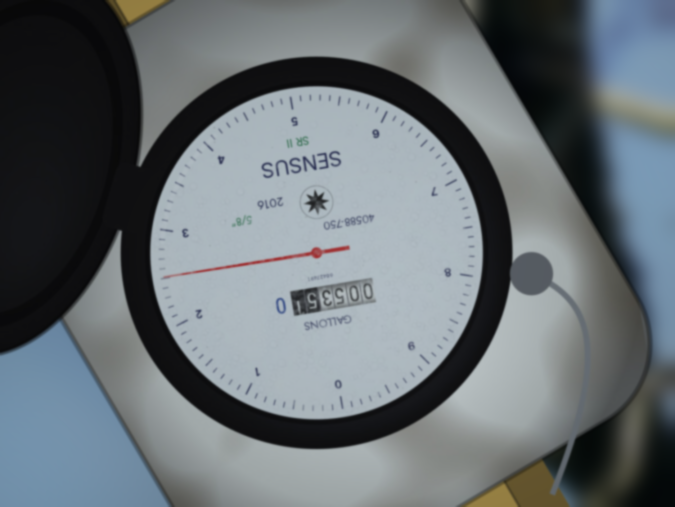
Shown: gal 53512.5
